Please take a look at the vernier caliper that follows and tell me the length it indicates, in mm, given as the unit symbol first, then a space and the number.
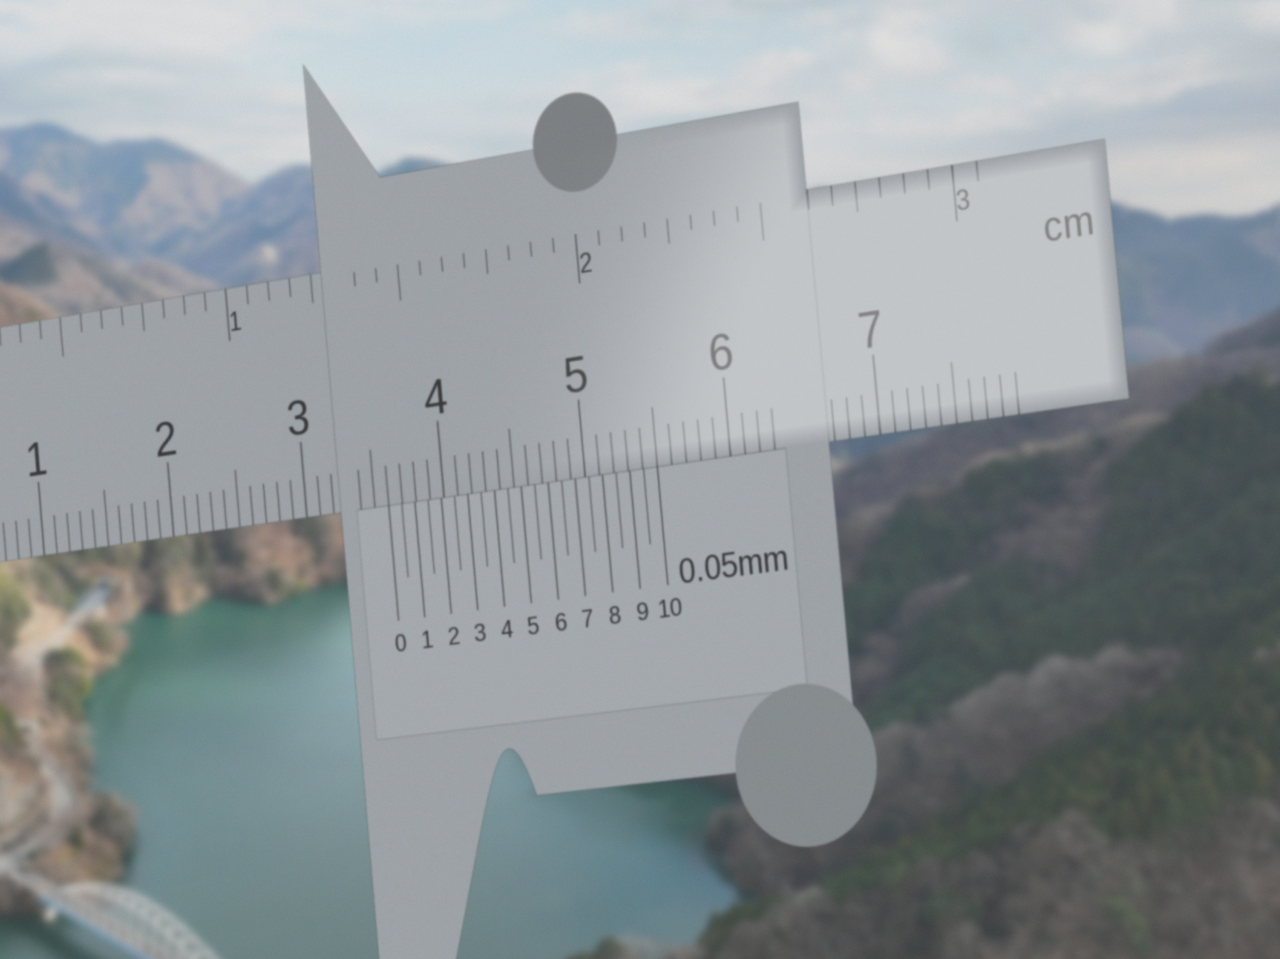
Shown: mm 36.0
